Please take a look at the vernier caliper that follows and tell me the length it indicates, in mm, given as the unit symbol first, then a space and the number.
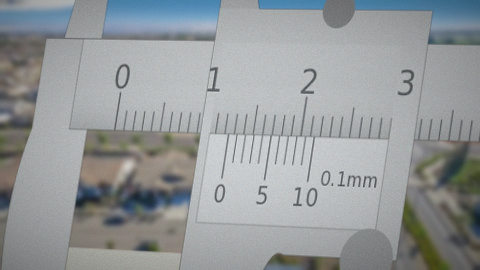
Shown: mm 12.4
